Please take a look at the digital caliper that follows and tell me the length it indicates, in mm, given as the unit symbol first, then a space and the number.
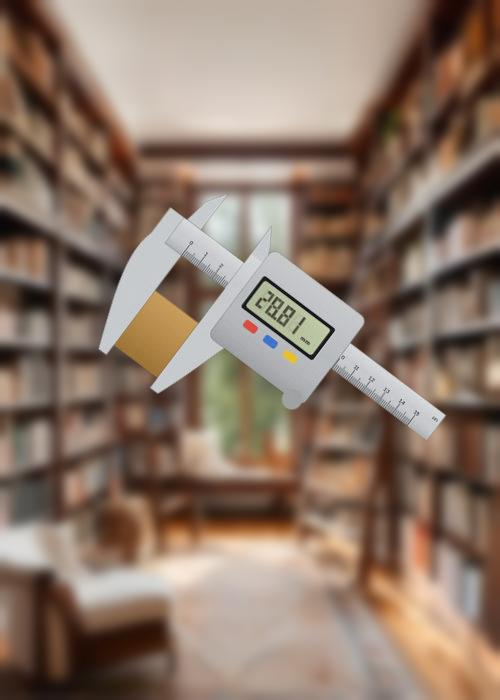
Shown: mm 28.81
